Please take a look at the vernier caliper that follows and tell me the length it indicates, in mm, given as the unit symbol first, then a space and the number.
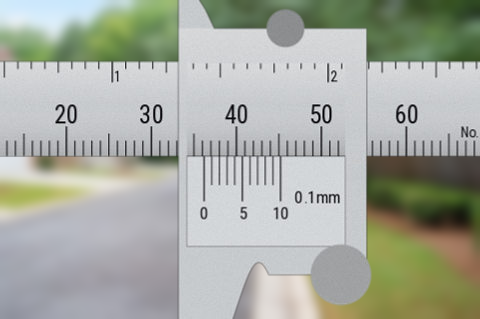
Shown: mm 36.2
